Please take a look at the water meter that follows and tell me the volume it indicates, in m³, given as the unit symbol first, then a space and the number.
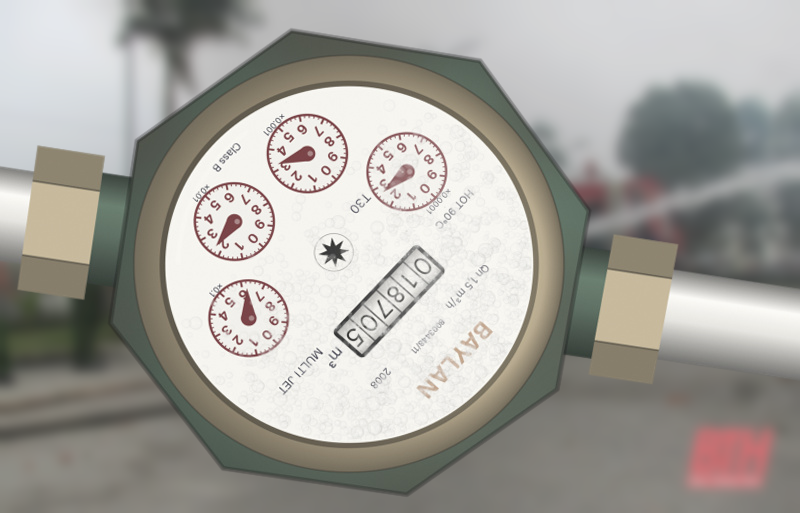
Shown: m³ 18705.6232
